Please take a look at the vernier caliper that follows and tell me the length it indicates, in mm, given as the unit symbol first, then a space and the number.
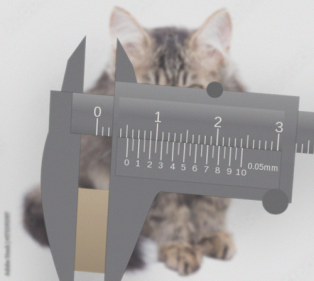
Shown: mm 5.2
